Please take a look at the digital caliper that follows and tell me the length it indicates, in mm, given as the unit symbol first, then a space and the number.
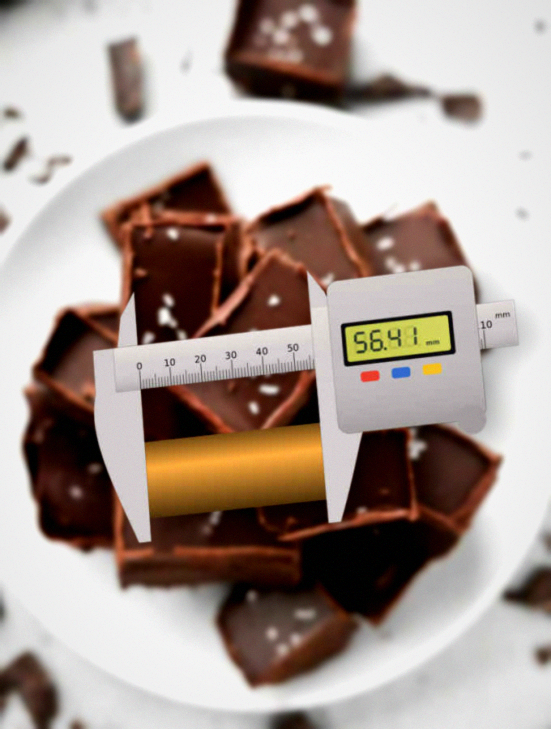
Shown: mm 56.41
